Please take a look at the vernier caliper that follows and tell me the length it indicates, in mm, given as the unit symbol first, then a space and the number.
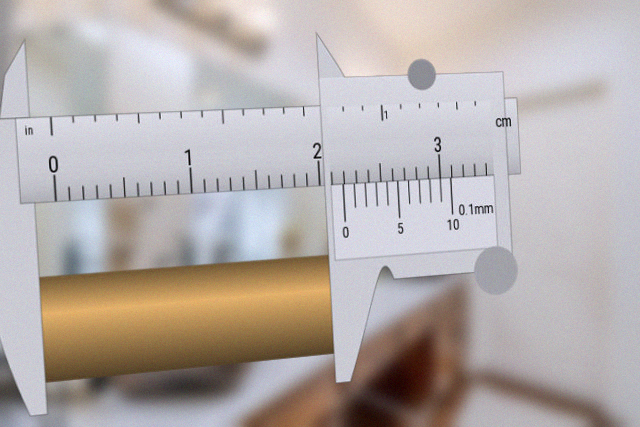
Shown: mm 21.9
